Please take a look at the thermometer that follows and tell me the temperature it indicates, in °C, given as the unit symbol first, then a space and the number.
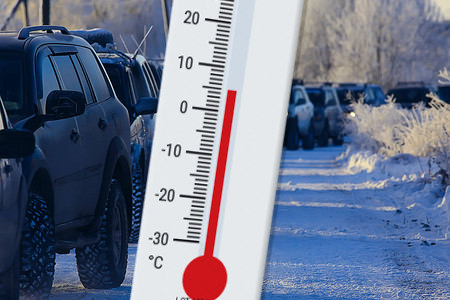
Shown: °C 5
